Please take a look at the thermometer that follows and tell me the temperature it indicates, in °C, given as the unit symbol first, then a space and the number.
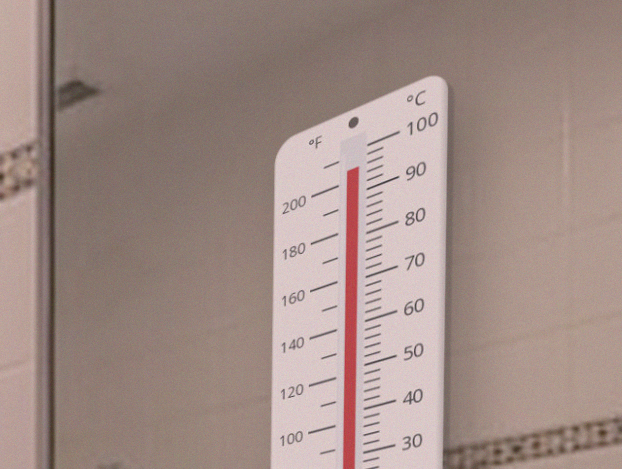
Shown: °C 96
